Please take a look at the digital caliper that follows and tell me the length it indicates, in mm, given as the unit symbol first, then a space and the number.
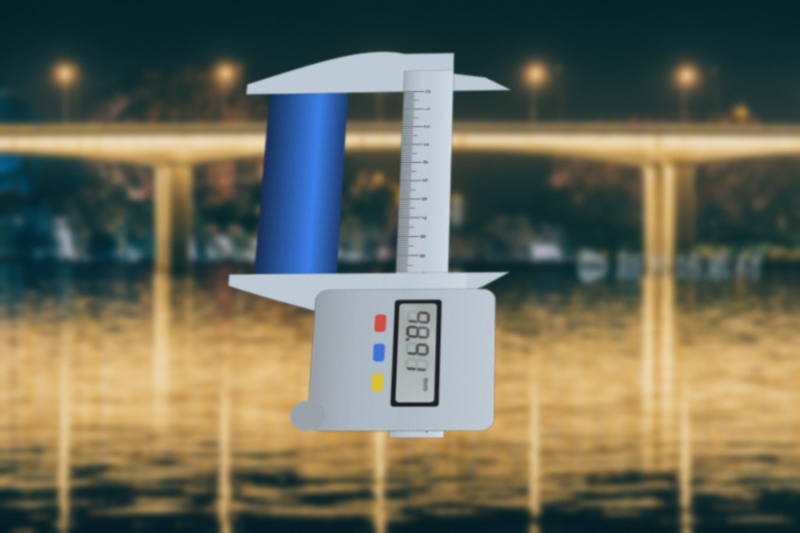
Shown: mm 98.91
